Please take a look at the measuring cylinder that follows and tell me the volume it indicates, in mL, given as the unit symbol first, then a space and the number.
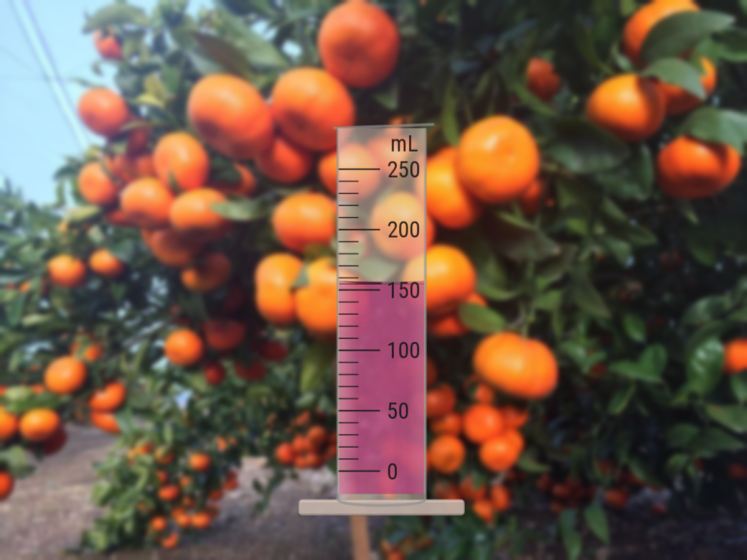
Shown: mL 155
